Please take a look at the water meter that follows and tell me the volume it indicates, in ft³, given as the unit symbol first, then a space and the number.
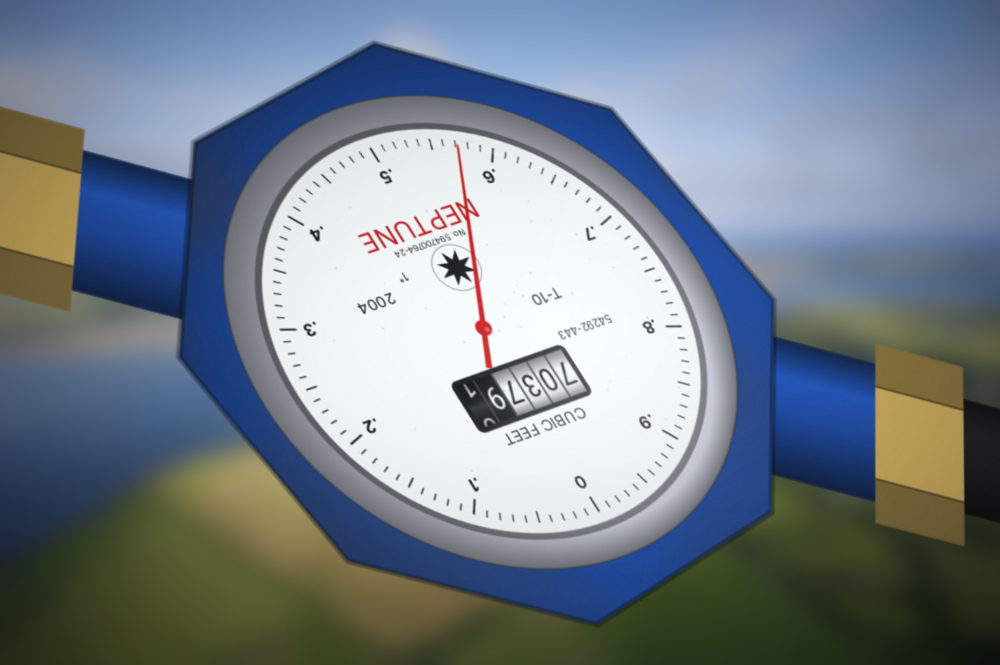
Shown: ft³ 703790.57
